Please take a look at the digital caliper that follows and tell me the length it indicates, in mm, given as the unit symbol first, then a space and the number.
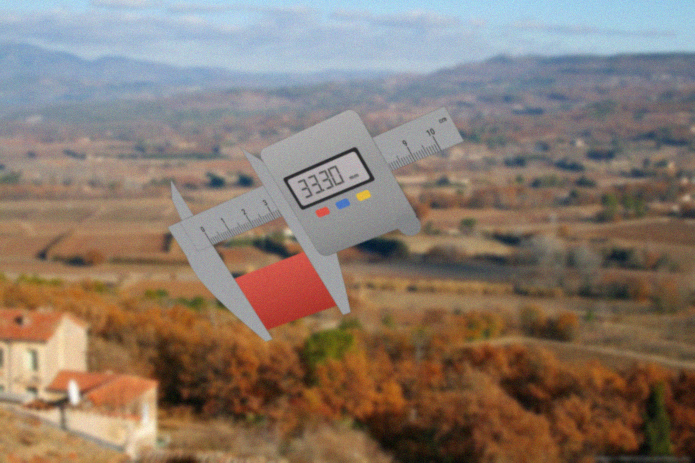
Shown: mm 33.30
